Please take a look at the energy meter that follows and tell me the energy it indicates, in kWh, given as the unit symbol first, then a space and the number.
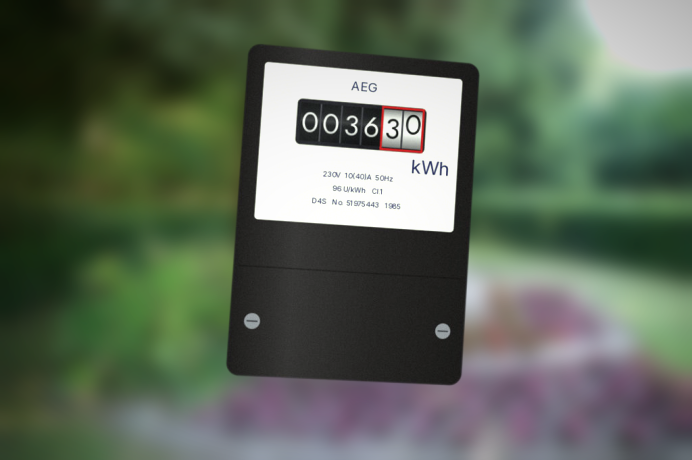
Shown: kWh 36.30
